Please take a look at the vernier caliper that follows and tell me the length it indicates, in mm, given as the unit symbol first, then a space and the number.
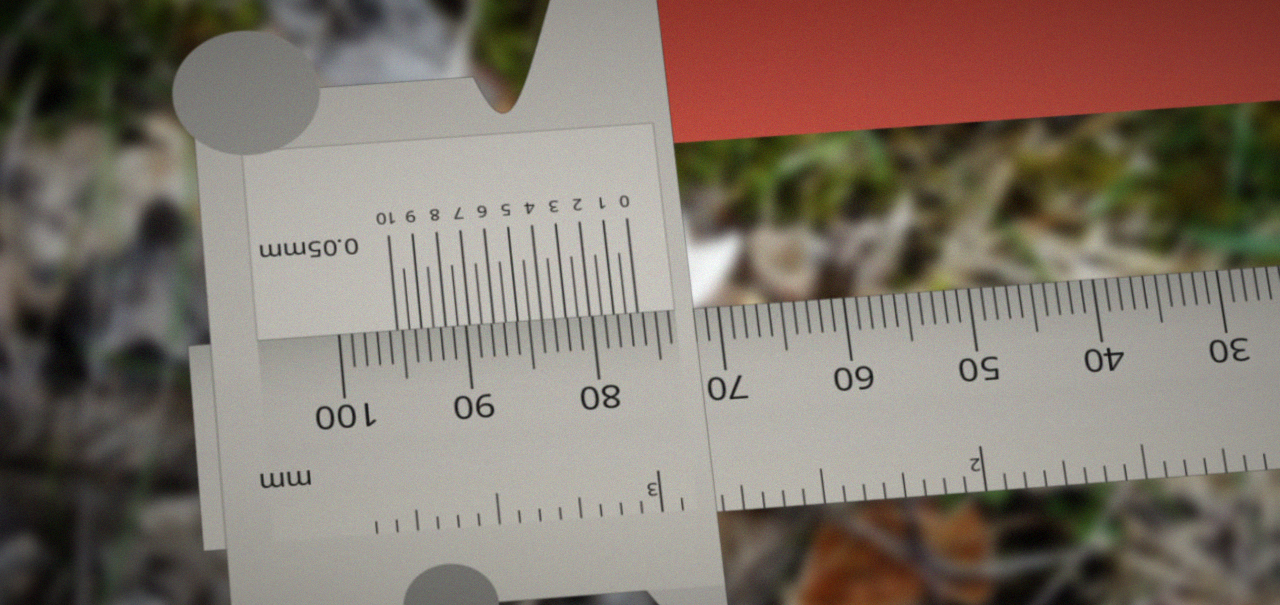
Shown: mm 76.4
